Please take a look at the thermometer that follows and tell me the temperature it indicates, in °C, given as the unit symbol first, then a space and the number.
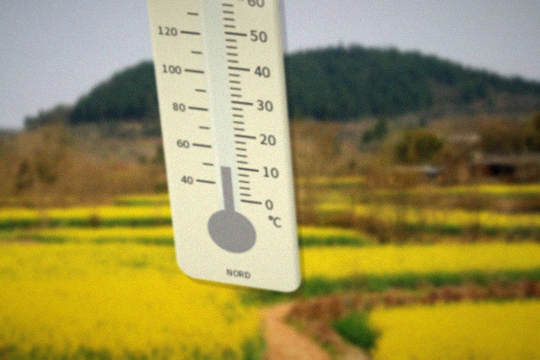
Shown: °C 10
